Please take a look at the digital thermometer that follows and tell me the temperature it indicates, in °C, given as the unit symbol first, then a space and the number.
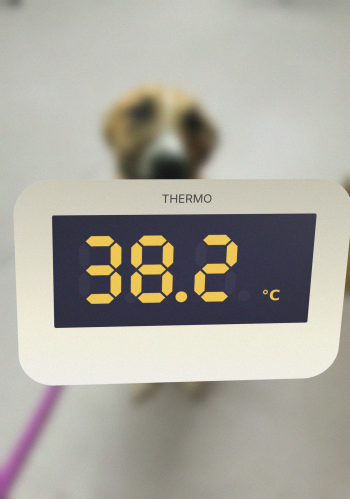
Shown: °C 38.2
